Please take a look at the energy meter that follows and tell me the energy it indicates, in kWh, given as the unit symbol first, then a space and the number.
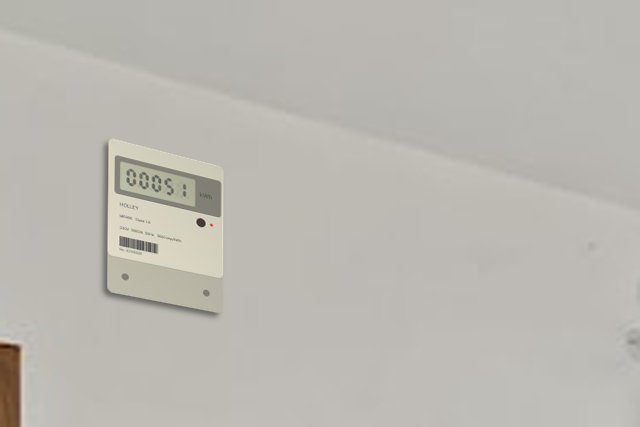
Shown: kWh 51
